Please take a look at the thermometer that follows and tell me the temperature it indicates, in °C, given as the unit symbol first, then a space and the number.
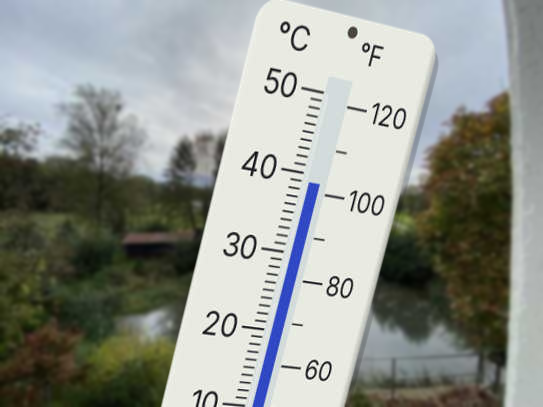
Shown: °C 39
